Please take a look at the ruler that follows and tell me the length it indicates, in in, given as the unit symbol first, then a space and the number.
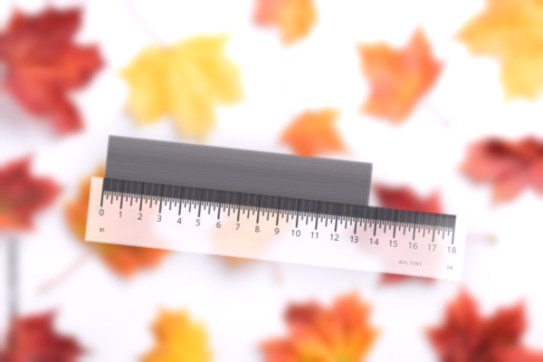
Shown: in 13.5
